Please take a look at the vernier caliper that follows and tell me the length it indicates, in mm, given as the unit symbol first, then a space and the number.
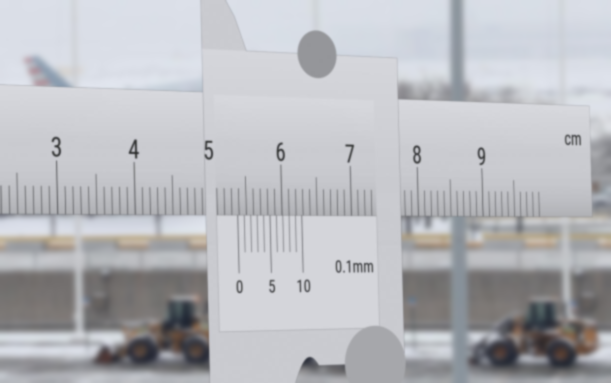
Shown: mm 53.8
